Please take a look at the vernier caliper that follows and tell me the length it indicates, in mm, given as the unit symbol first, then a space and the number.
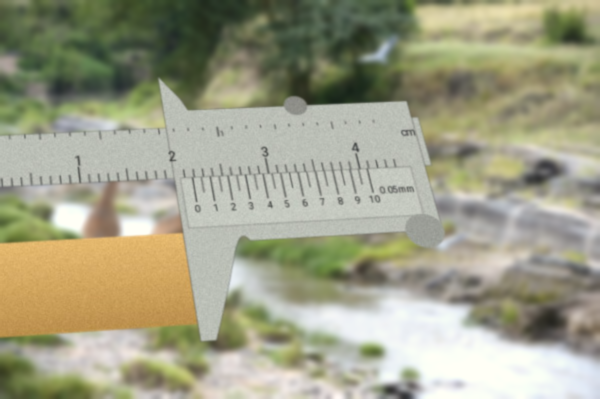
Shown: mm 21.8
